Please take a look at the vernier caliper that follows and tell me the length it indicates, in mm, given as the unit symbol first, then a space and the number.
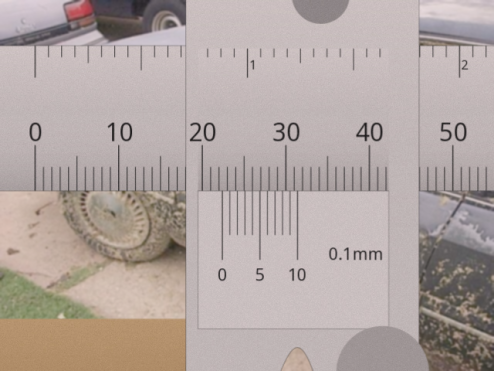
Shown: mm 22.4
